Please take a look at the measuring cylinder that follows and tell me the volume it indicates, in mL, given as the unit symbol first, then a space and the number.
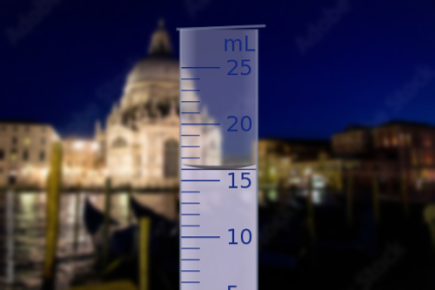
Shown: mL 16
